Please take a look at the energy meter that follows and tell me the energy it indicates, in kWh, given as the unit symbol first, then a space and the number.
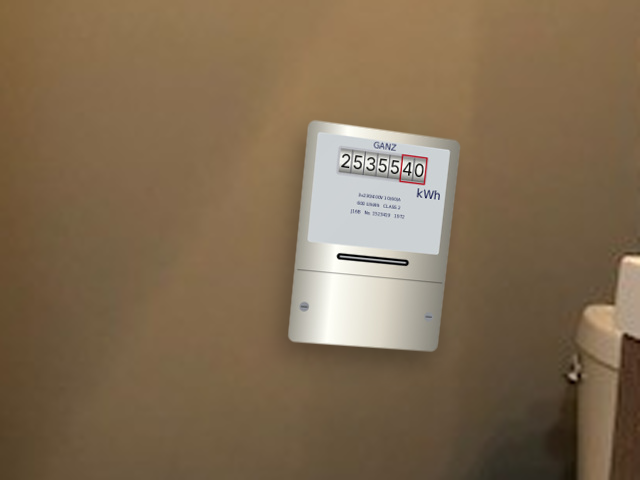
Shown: kWh 25355.40
